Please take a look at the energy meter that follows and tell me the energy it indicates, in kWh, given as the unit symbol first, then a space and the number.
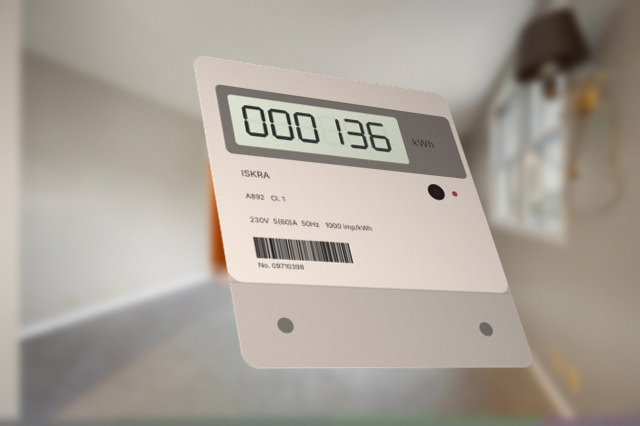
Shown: kWh 136
